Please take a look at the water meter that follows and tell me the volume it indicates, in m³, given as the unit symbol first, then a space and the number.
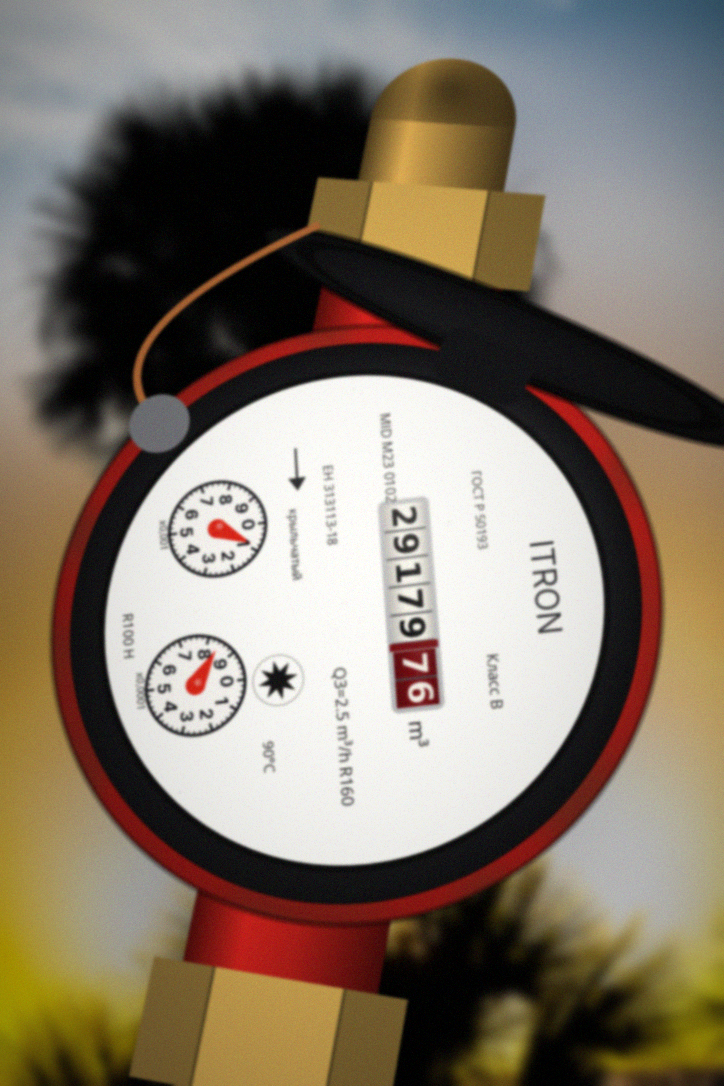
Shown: m³ 29179.7608
